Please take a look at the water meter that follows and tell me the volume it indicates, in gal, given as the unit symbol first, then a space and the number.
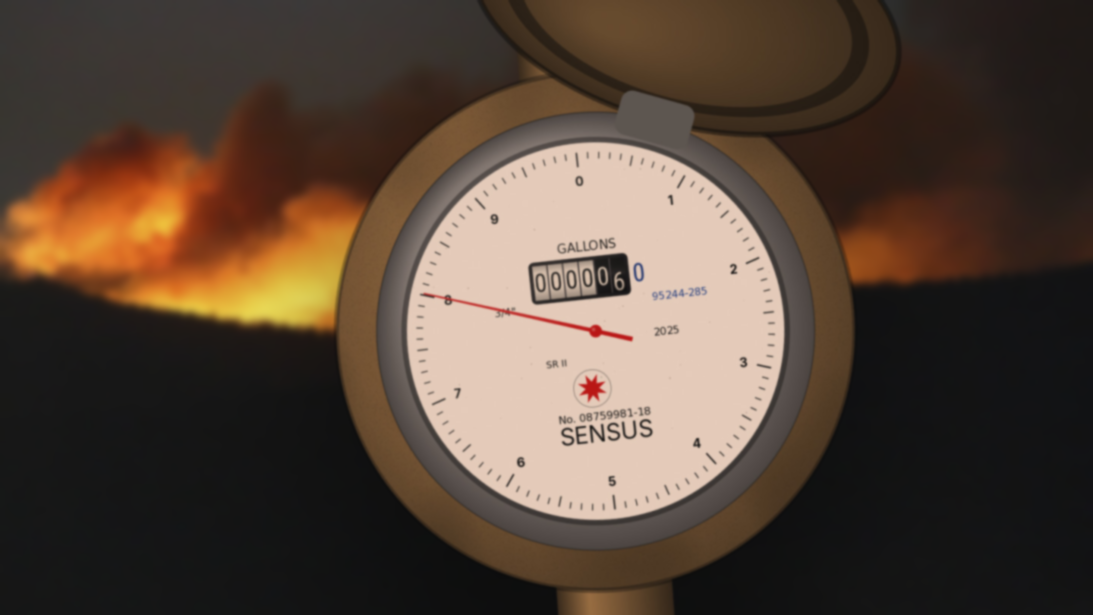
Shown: gal 58.0
